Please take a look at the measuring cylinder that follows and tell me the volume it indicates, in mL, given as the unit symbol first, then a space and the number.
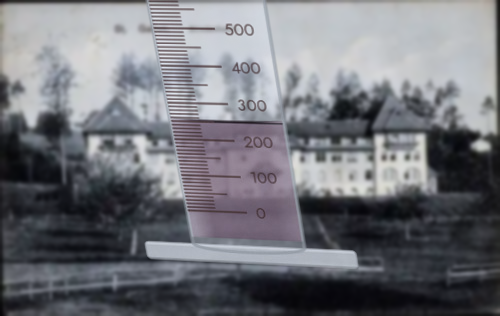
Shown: mL 250
